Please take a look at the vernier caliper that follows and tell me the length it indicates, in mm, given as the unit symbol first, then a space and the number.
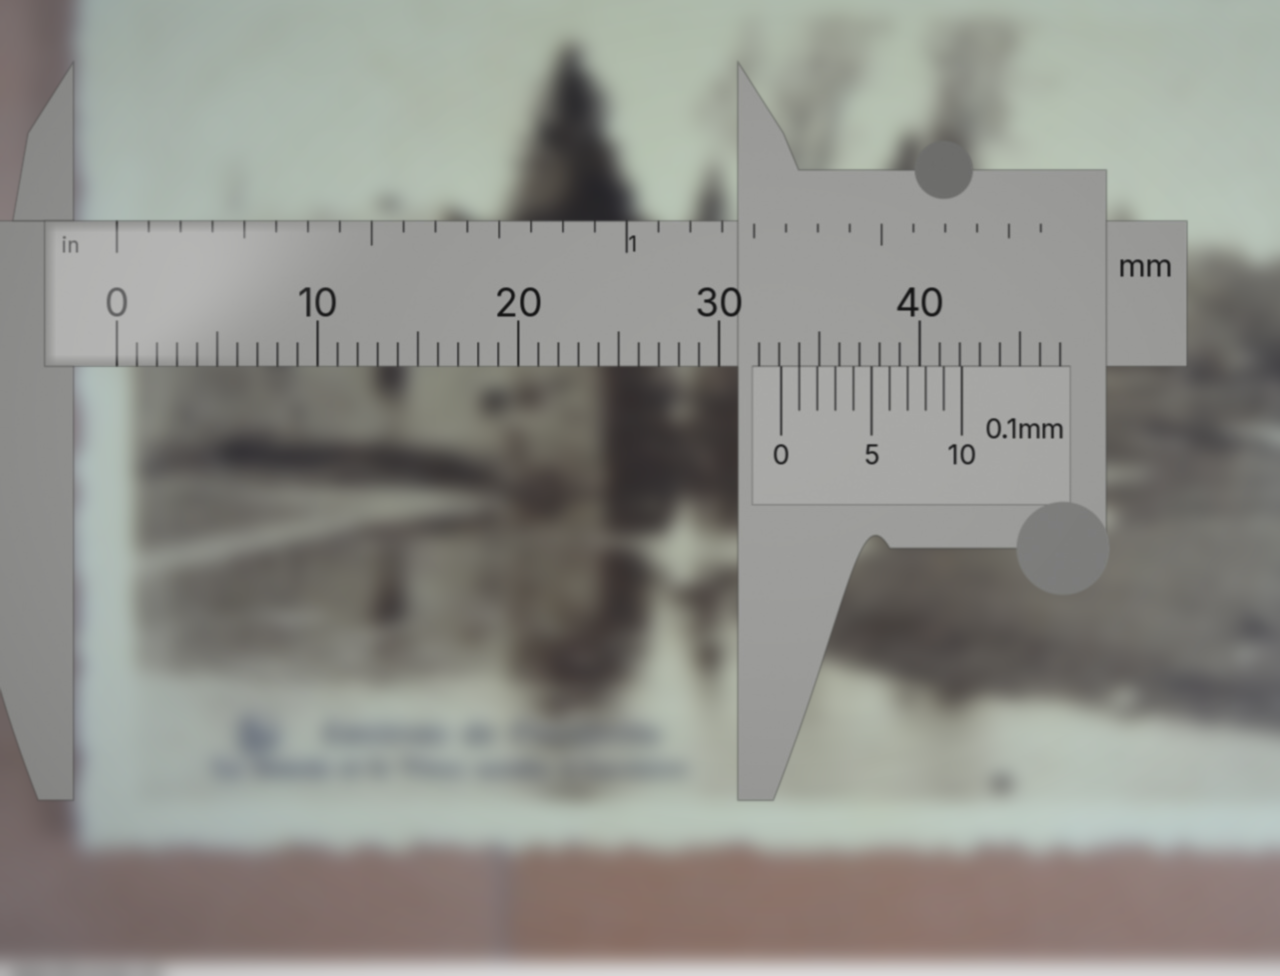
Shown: mm 33.1
